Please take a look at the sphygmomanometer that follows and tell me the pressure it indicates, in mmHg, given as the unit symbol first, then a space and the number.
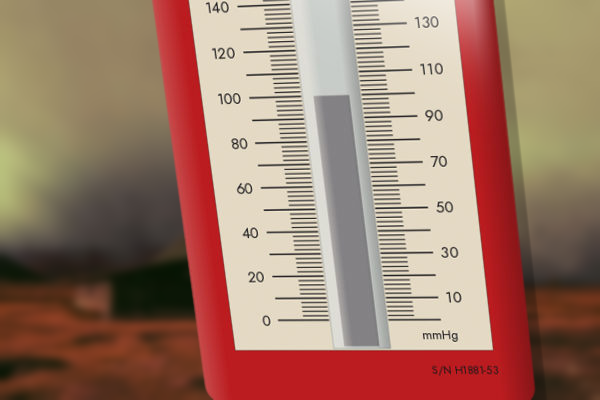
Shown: mmHg 100
